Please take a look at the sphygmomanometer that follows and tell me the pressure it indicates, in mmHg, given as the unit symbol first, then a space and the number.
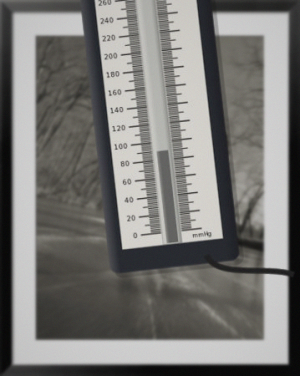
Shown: mmHg 90
